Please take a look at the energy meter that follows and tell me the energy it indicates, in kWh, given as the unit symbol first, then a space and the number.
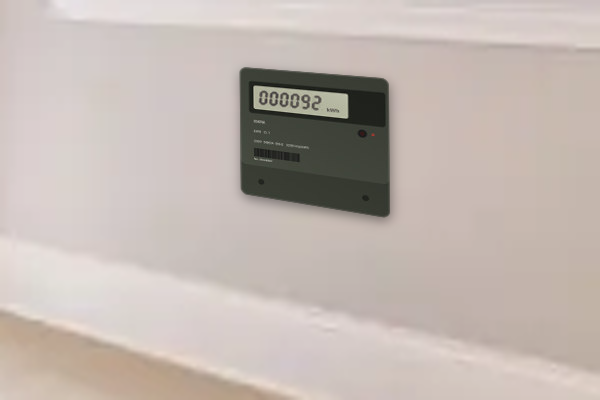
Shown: kWh 92
